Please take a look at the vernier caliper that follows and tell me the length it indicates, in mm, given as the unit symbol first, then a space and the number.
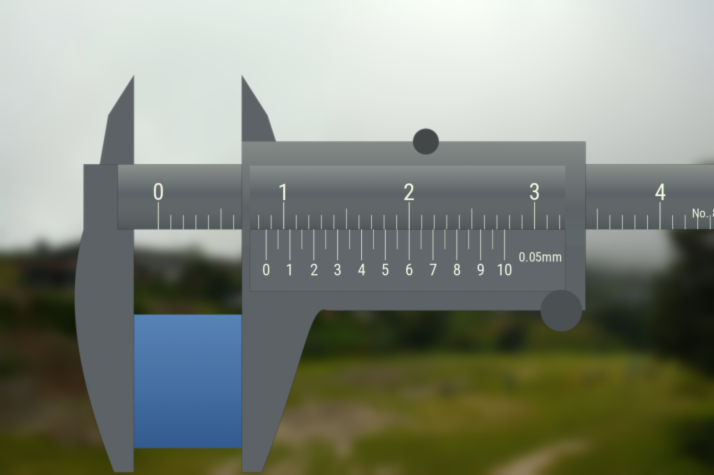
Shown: mm 8.6
